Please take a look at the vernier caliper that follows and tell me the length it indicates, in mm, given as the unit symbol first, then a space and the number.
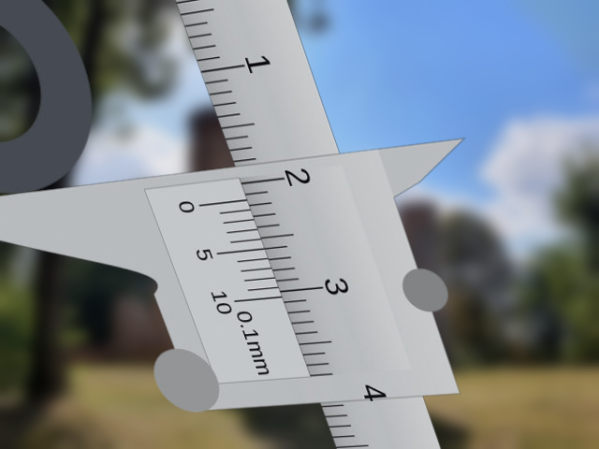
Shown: mm 21.5
